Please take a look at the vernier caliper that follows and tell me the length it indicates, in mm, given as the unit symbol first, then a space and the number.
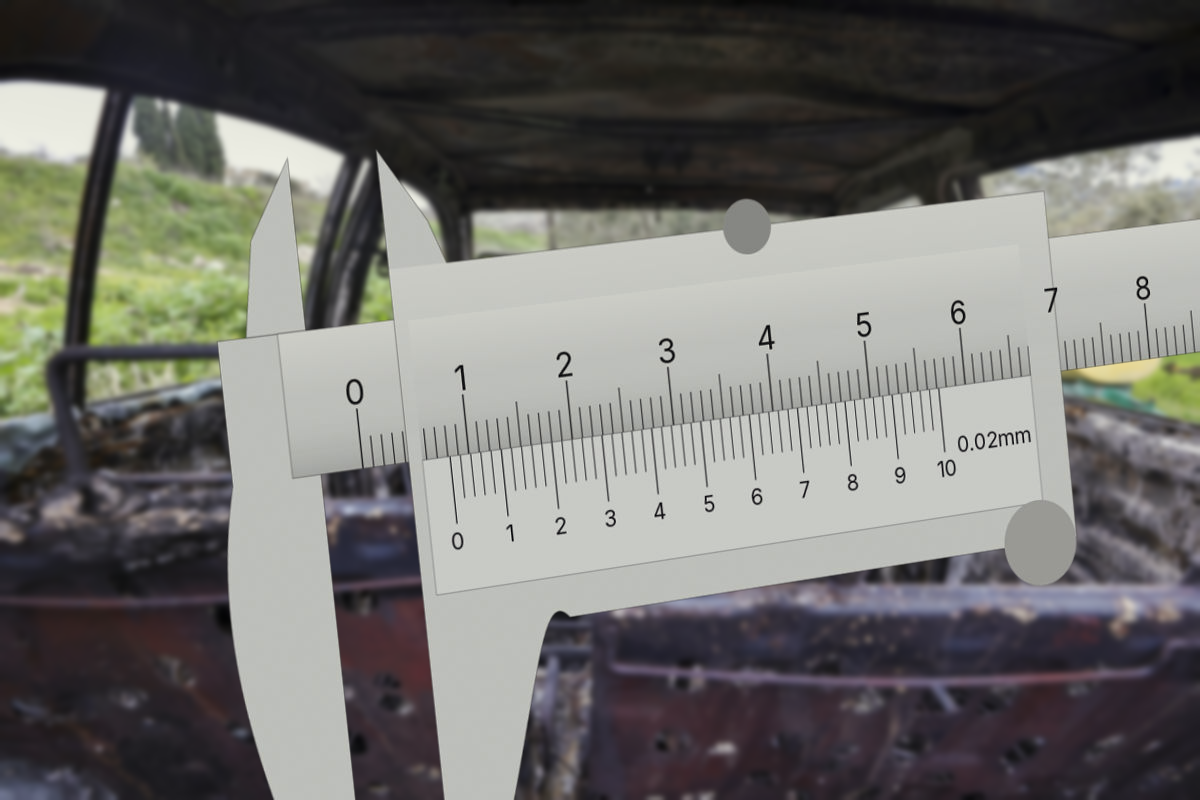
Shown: mm 8.2
